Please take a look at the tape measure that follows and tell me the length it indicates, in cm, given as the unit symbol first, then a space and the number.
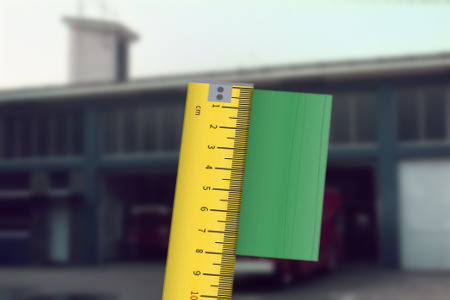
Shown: cm 8
